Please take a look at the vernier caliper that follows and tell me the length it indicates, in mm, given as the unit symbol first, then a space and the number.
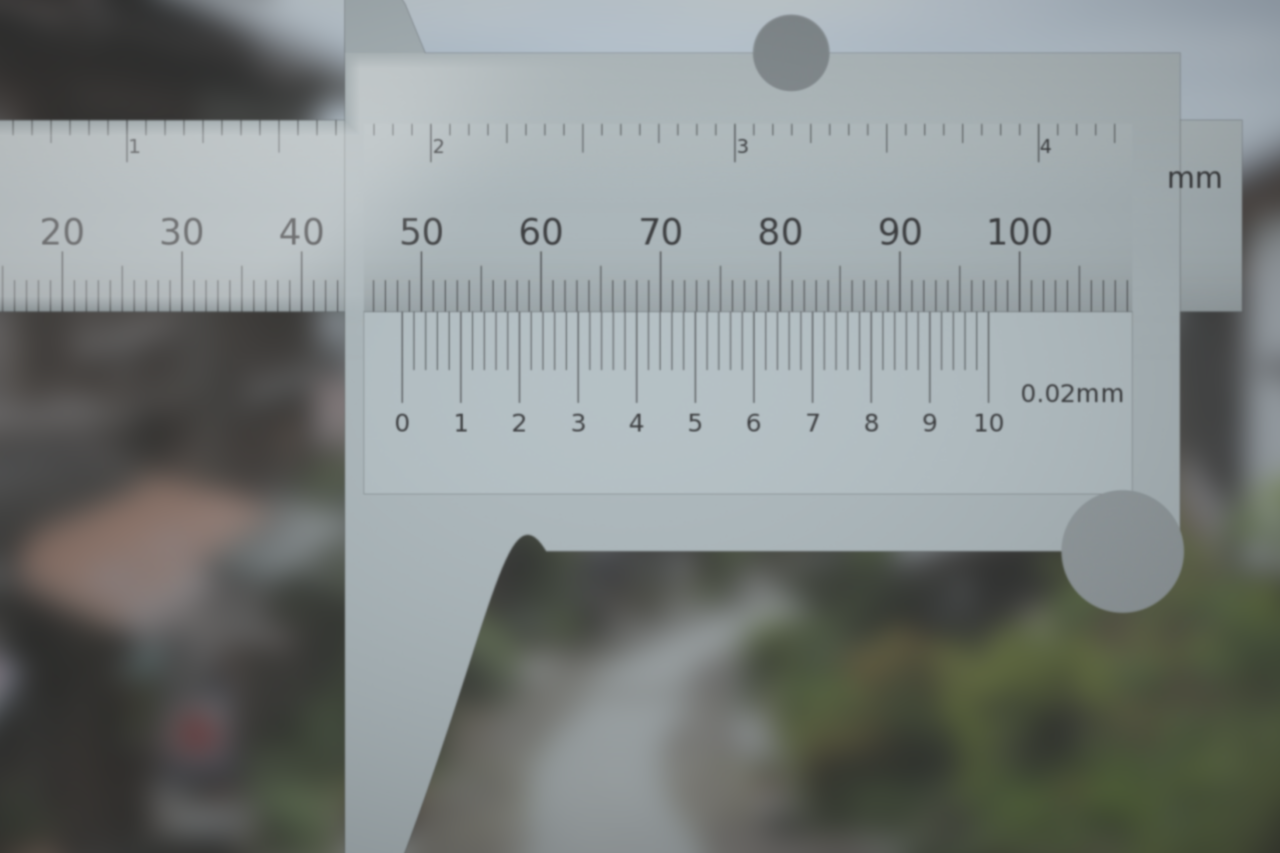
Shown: mm 48.4
